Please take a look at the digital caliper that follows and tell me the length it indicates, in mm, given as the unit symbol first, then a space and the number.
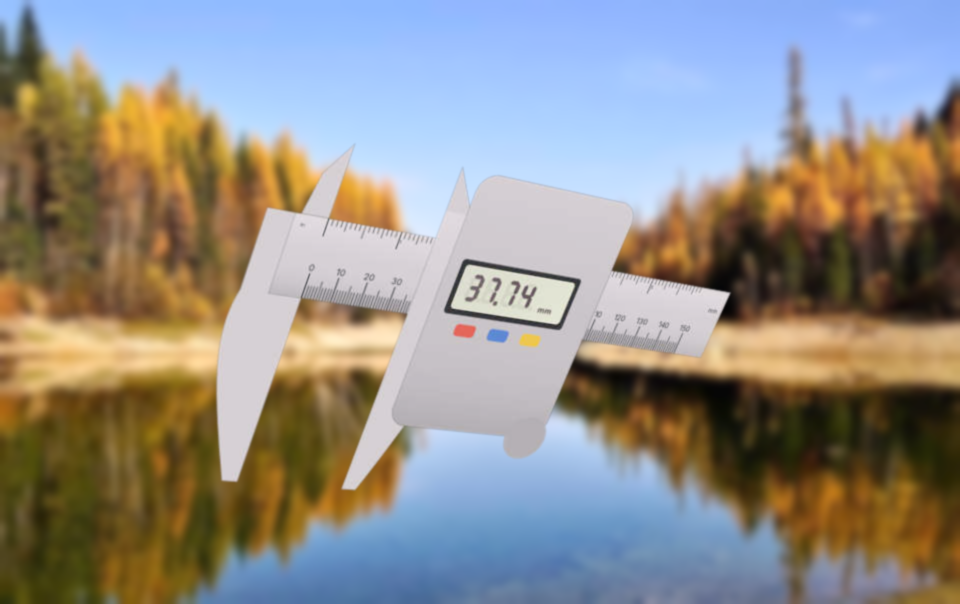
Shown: mm 37.74
